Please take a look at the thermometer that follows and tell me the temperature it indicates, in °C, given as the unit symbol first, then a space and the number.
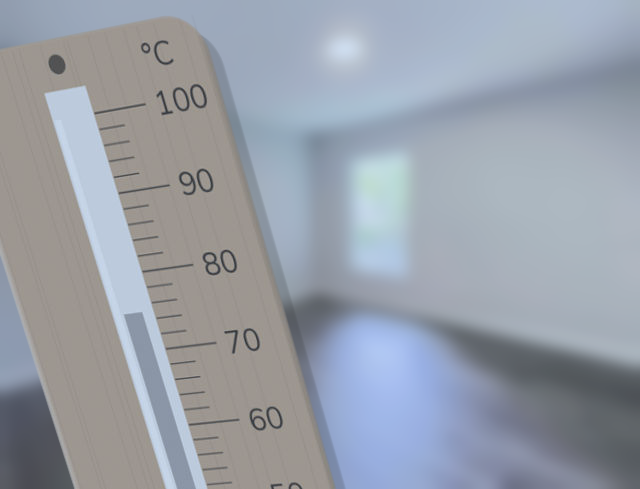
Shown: °C 75
